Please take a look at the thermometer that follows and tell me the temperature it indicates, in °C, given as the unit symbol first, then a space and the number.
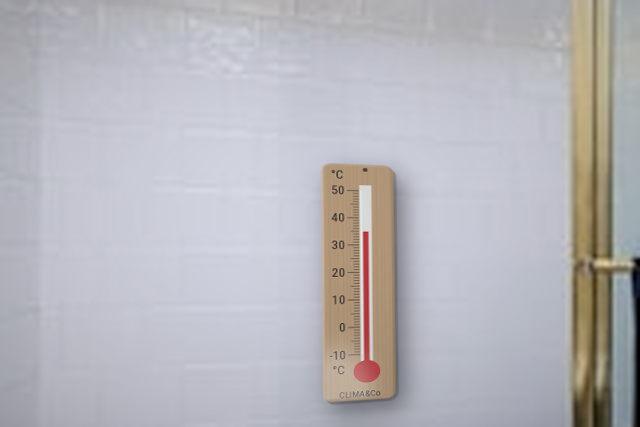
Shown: °C 35
